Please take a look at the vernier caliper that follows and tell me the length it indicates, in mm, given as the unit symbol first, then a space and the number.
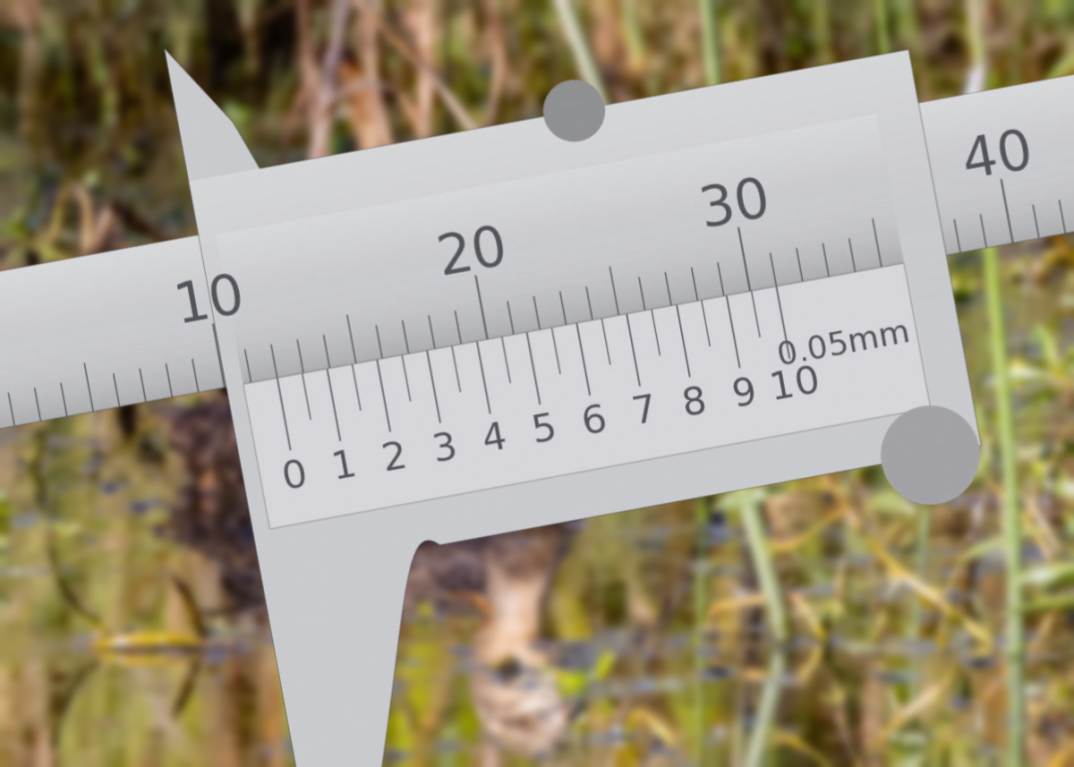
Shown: mm 12.00
